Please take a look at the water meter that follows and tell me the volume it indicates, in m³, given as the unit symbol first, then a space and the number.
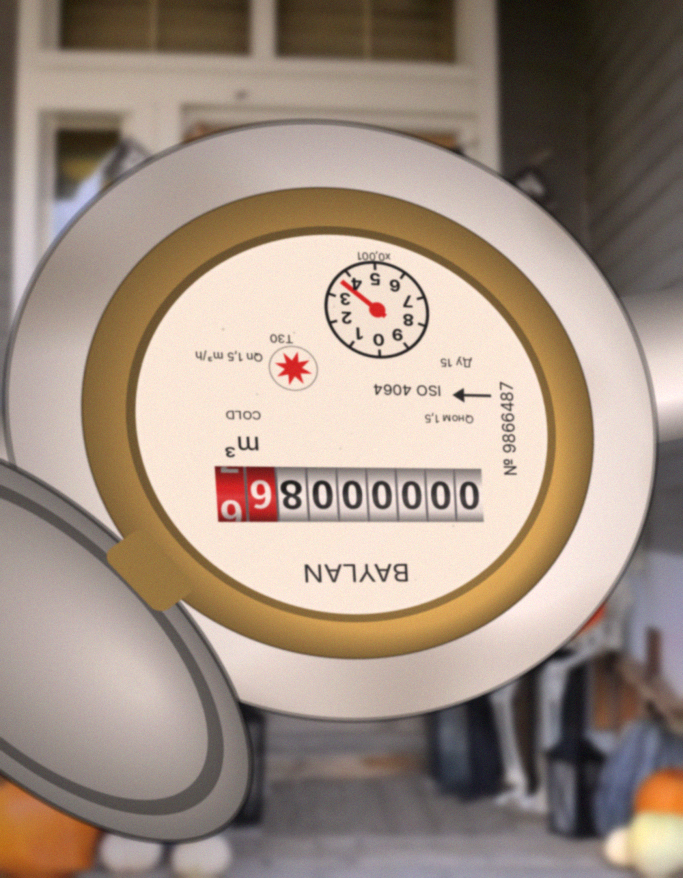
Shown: m³ 8.663
